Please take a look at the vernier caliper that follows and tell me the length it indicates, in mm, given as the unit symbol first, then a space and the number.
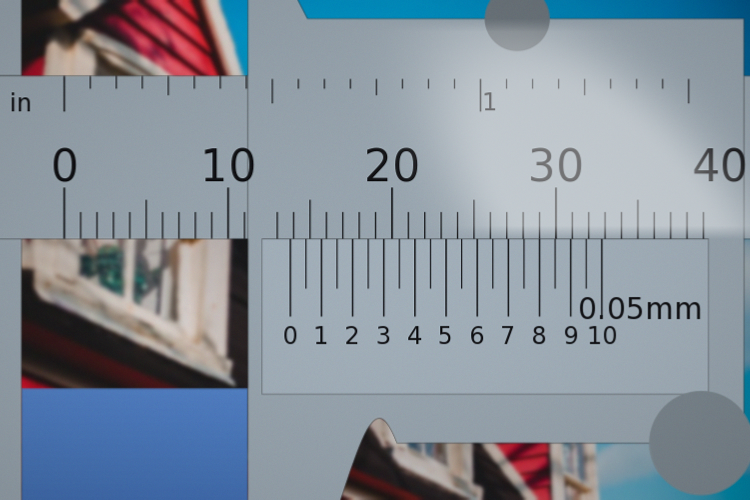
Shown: mm 13.8
